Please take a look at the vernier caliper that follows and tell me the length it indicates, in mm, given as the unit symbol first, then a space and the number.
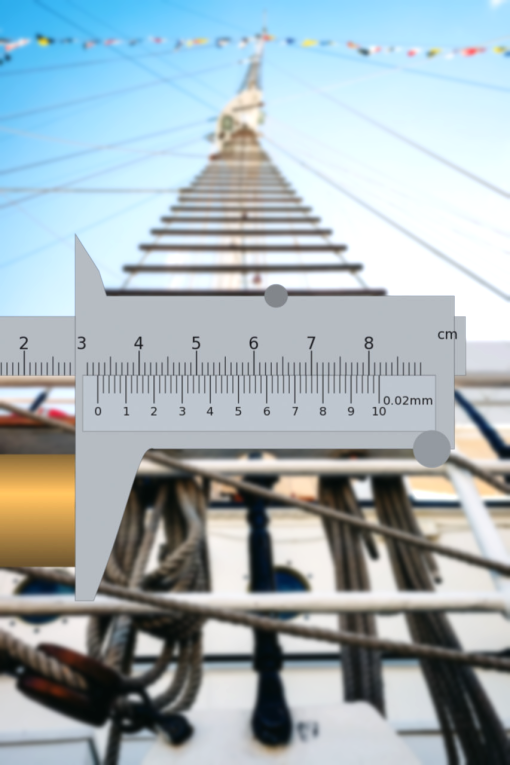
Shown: mm 32.8
